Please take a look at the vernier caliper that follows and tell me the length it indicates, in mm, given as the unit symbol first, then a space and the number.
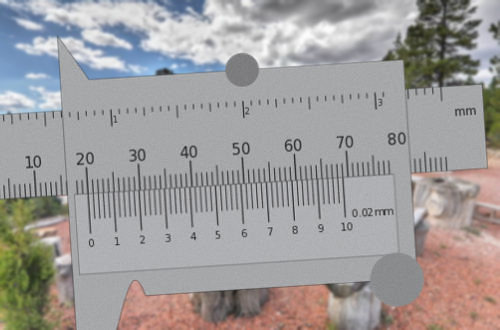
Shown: mm 20.0
